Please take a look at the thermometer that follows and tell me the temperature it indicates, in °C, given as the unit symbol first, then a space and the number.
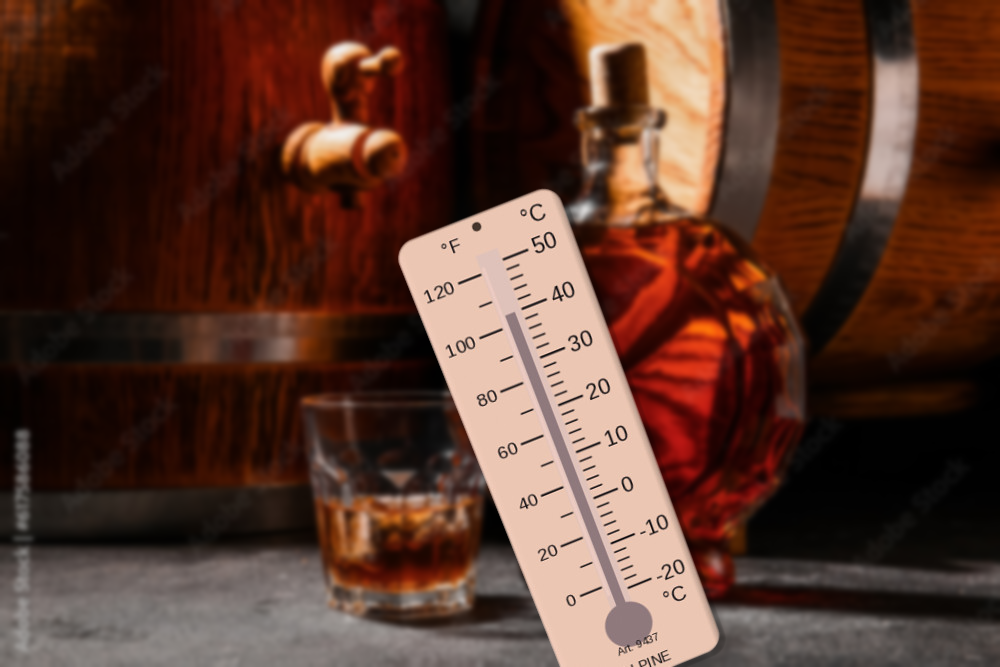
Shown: °C 40
